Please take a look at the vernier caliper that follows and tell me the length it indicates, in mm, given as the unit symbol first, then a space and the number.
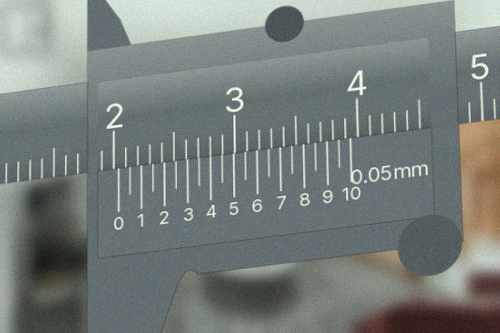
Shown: mm 20.4
